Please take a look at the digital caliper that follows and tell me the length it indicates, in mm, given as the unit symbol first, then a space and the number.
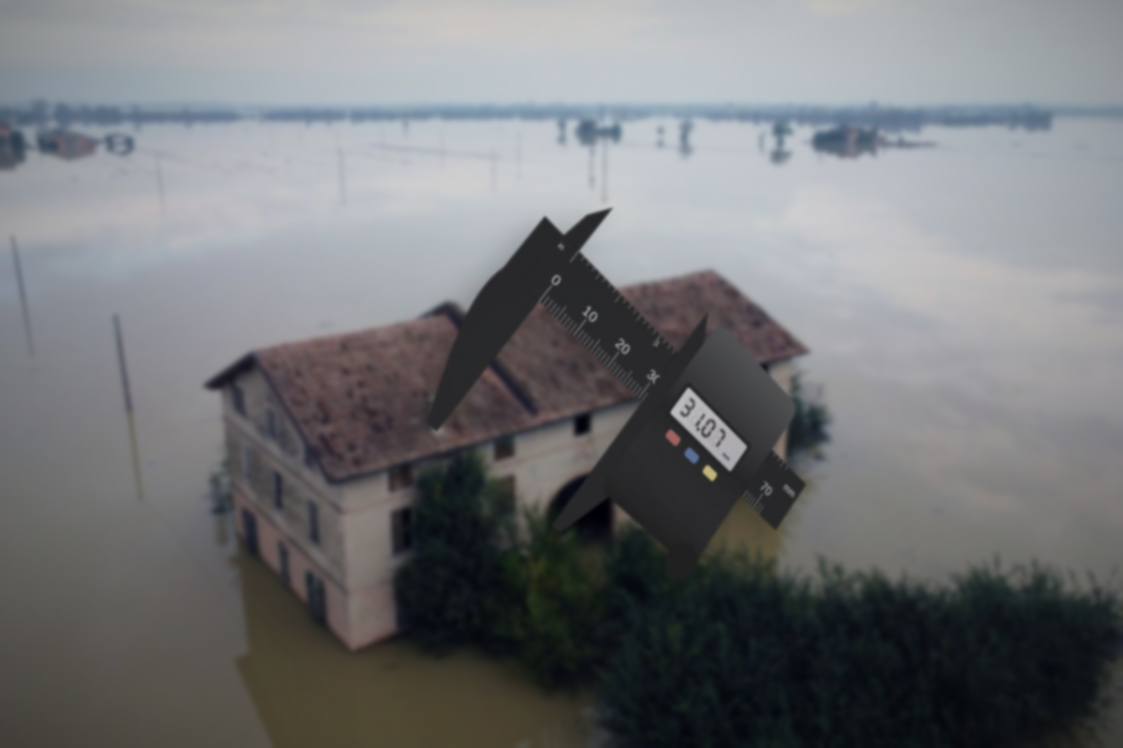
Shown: mm 31.07
